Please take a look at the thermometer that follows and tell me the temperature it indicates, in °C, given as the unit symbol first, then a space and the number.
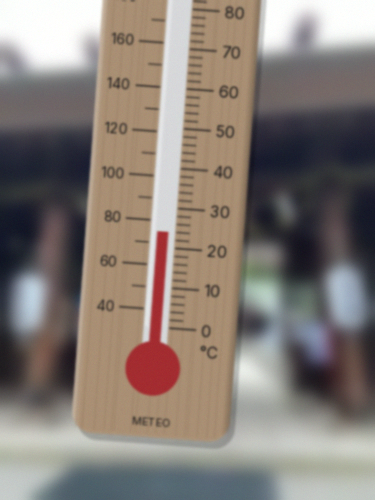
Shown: °C 24
